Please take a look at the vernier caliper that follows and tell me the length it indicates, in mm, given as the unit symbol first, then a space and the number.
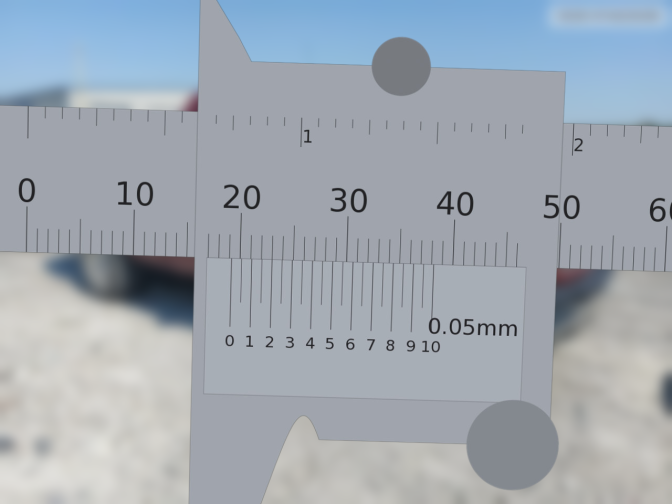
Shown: mm 19.2
